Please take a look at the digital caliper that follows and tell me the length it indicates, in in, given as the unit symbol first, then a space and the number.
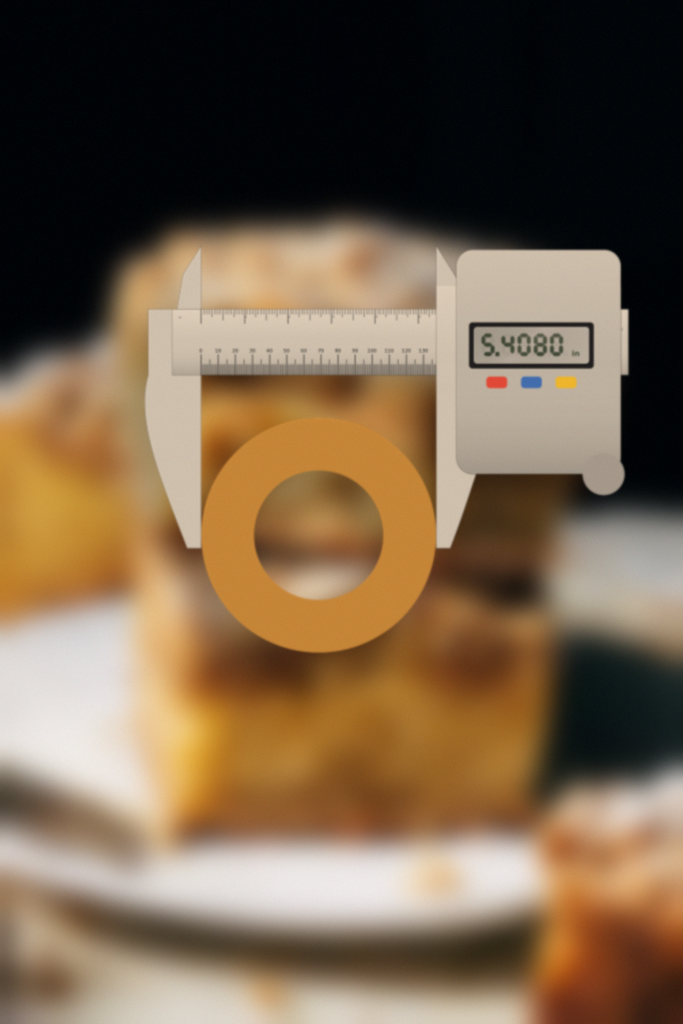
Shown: in 5.4080
